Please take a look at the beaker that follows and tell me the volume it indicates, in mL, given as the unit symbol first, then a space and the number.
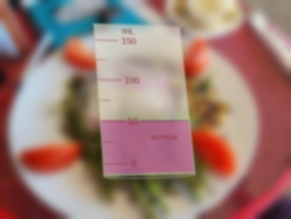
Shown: mL 50
